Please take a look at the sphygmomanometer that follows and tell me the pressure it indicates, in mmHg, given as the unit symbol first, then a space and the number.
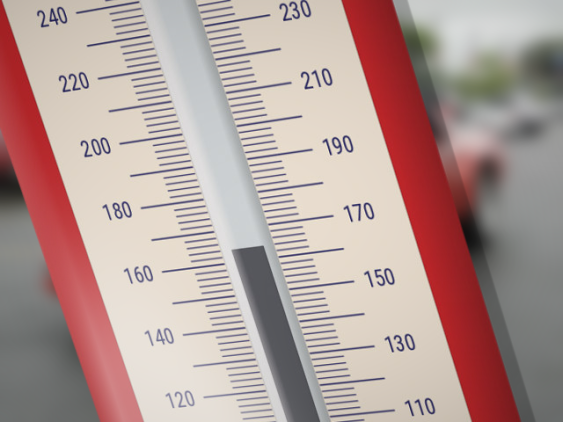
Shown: mmHg 164
